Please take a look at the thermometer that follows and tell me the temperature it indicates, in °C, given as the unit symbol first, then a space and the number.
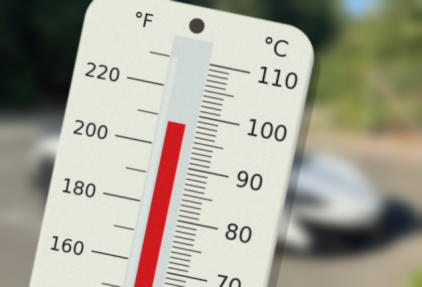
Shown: °C 98
